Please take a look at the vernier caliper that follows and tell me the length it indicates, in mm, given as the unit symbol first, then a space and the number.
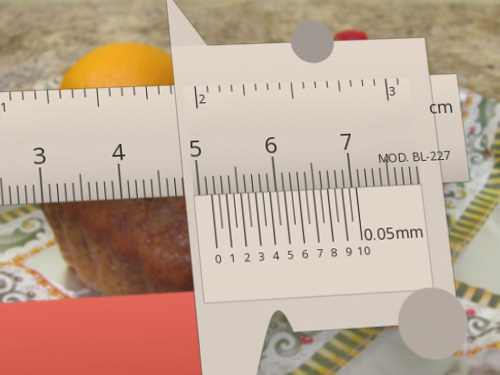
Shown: mm 51.6
